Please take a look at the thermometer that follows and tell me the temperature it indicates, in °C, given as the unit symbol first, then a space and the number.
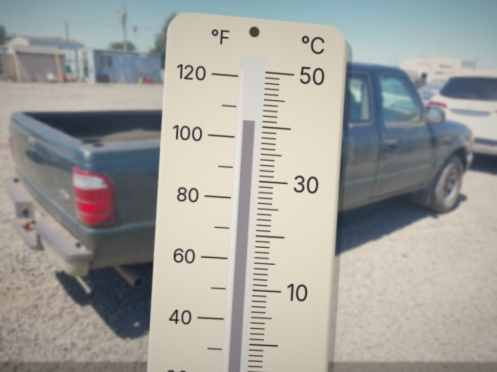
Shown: °C 41
